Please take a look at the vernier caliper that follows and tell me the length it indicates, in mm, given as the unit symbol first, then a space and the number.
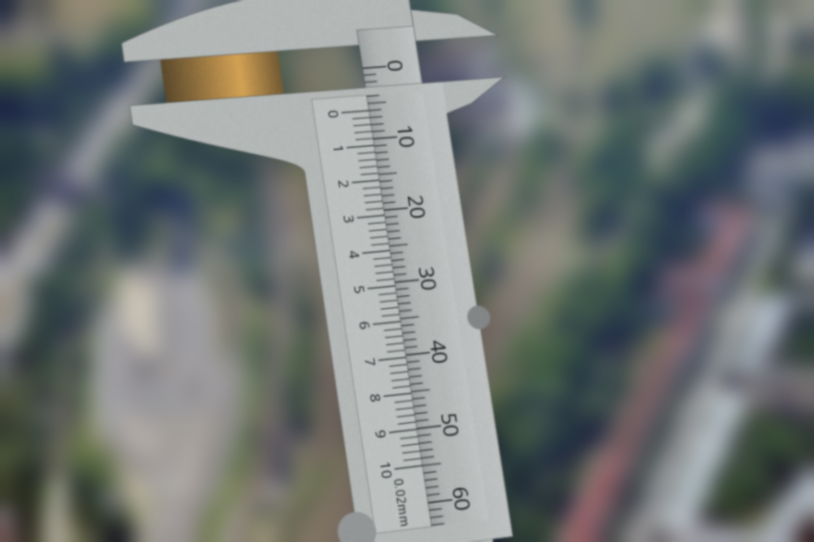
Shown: mm 6.0
